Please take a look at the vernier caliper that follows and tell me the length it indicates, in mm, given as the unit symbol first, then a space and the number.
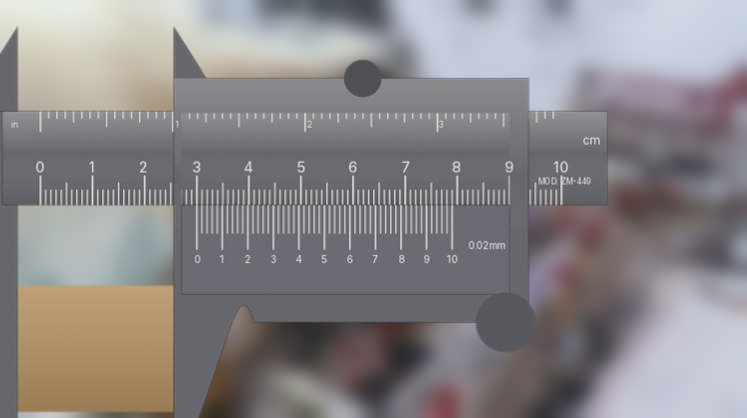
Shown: mm 30.0
